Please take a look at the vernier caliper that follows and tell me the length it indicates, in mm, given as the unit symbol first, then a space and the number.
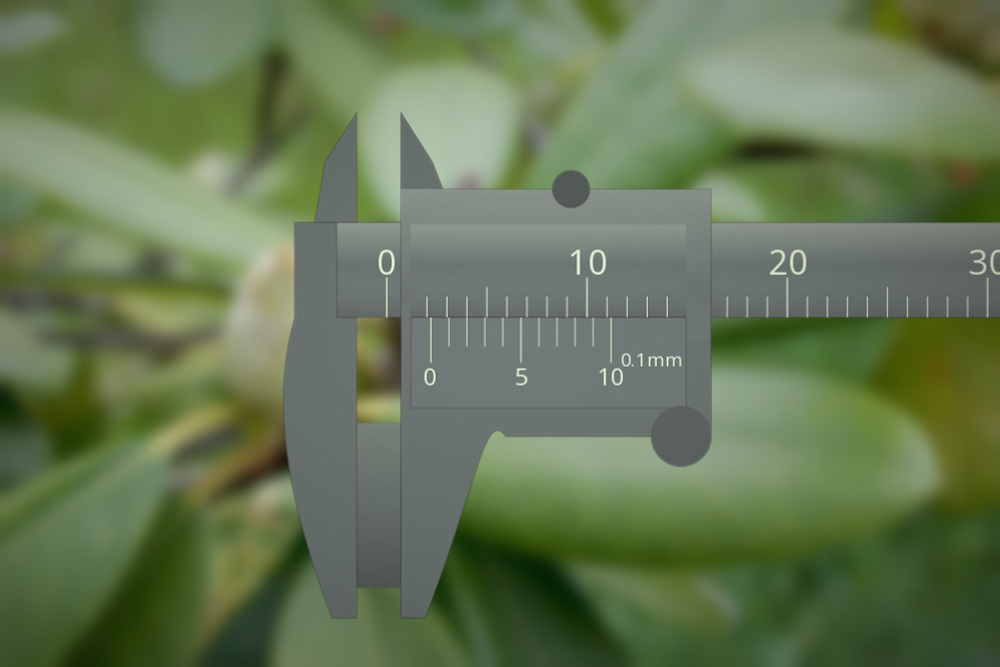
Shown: mm 2.2
